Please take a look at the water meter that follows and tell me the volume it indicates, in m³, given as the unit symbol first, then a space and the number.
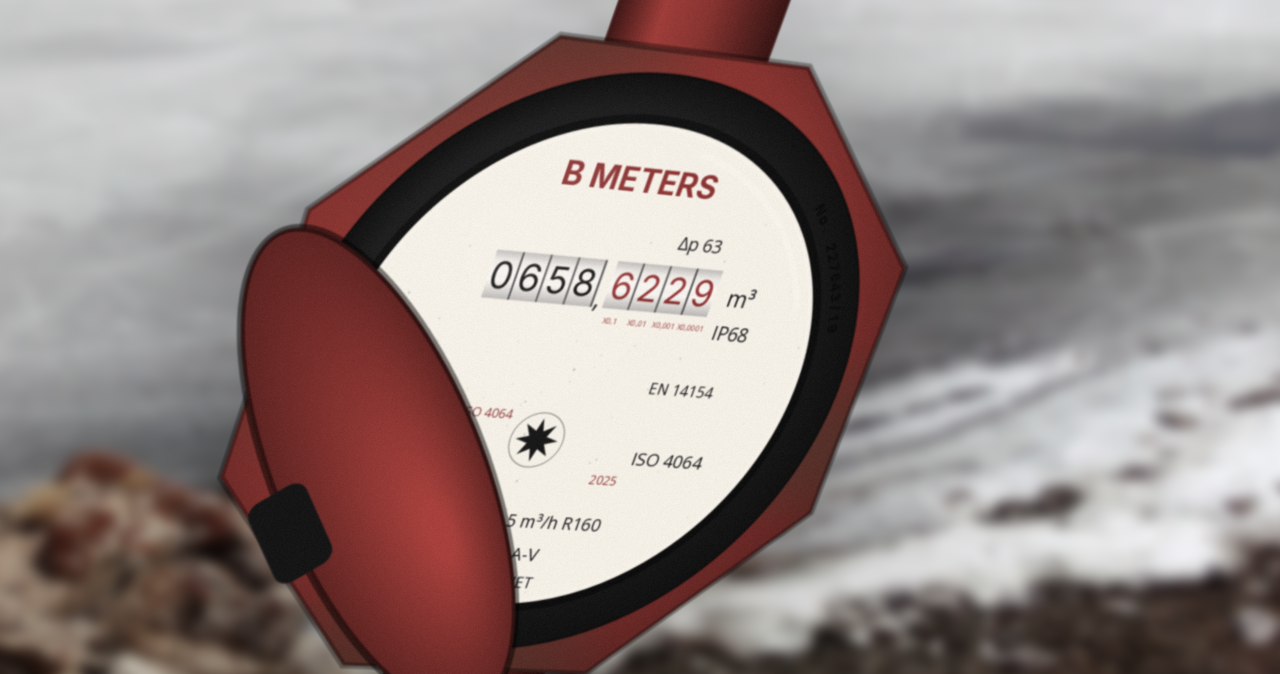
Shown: m³ 658.6229
